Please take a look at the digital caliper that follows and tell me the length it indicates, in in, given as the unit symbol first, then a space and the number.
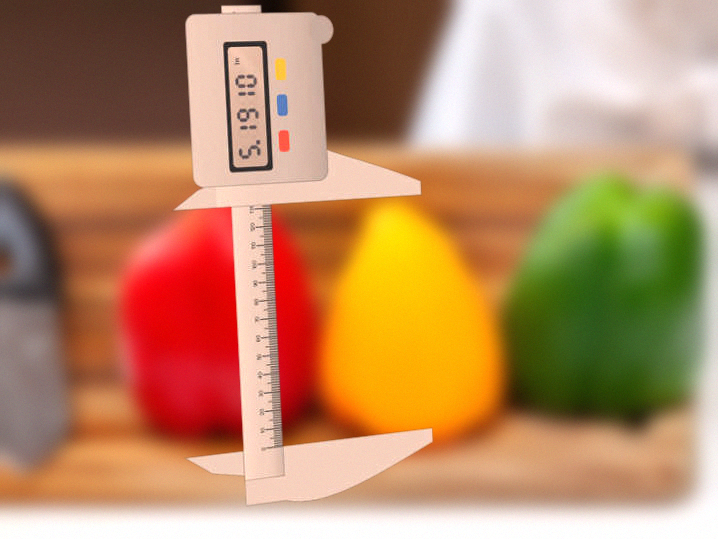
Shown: in 5.1910
